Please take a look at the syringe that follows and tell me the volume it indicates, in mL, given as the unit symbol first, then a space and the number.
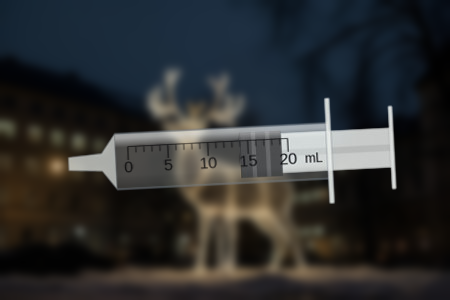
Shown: mL 14
